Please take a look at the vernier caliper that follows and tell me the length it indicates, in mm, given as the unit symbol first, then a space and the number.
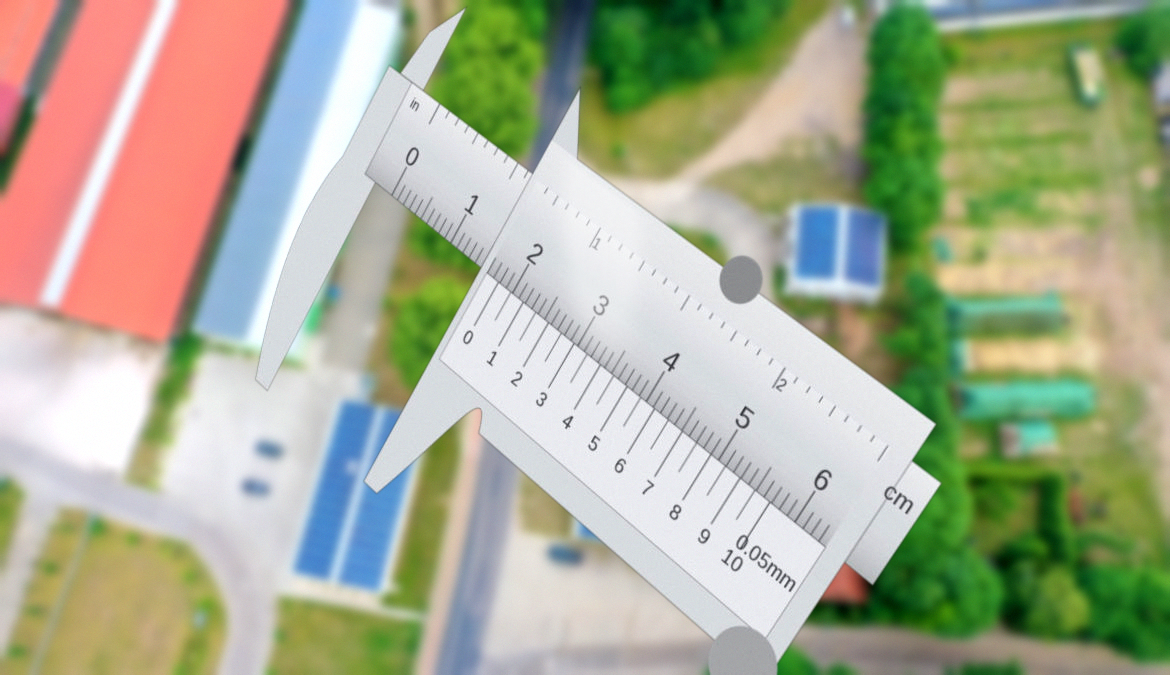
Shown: mm 17.8
